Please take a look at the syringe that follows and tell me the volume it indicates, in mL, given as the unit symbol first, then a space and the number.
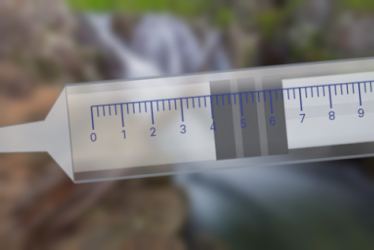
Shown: mL 4
